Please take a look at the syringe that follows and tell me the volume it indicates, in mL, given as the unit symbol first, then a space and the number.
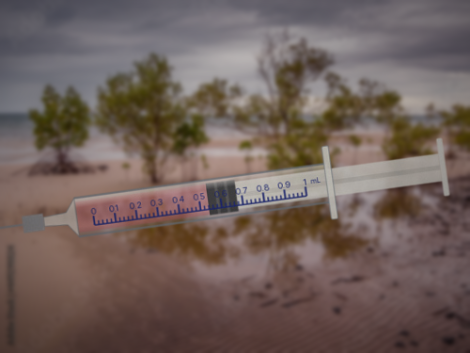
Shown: mL 0.54
